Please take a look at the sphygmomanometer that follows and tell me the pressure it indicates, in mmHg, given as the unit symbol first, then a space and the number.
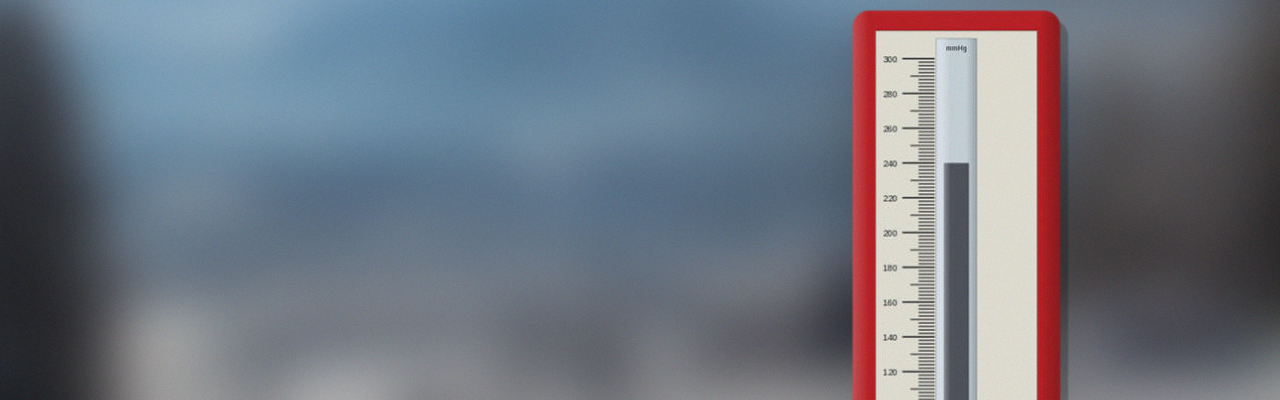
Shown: mmHg 240
